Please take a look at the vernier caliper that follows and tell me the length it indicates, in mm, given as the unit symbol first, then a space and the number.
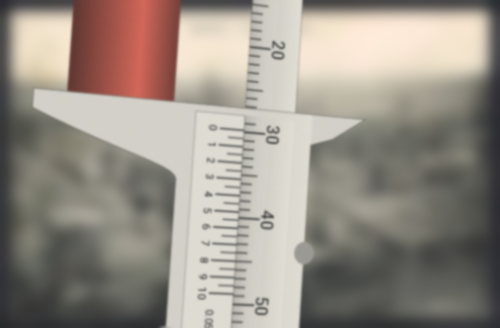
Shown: mm 29.8
